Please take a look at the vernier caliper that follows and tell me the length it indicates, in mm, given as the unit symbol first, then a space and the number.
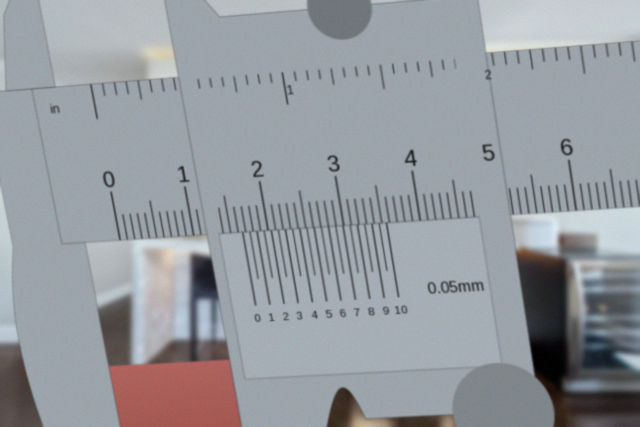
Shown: mm 16.6
